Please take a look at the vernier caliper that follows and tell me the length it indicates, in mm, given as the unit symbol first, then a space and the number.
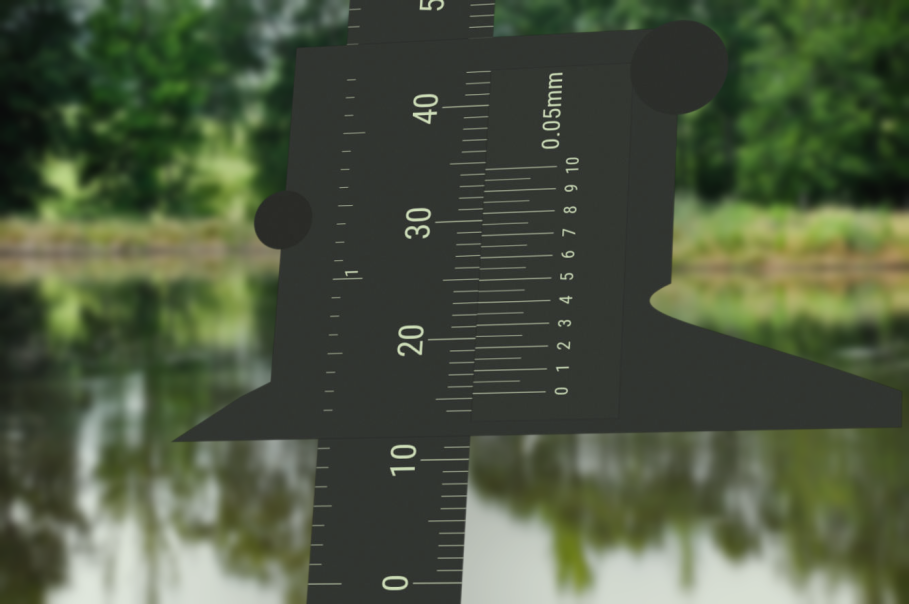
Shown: mm 15.4
